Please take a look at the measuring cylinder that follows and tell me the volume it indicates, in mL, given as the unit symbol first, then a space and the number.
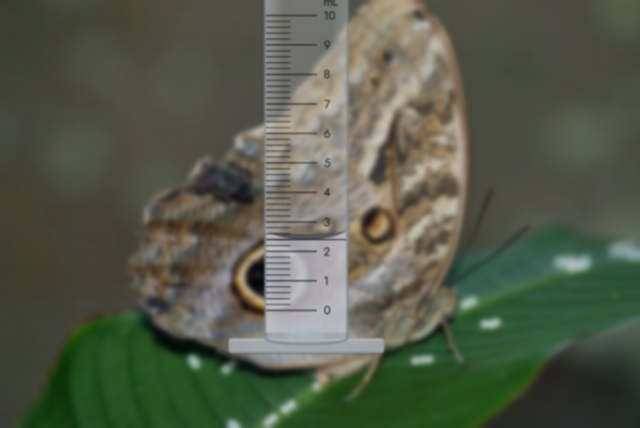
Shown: mL 2.4
